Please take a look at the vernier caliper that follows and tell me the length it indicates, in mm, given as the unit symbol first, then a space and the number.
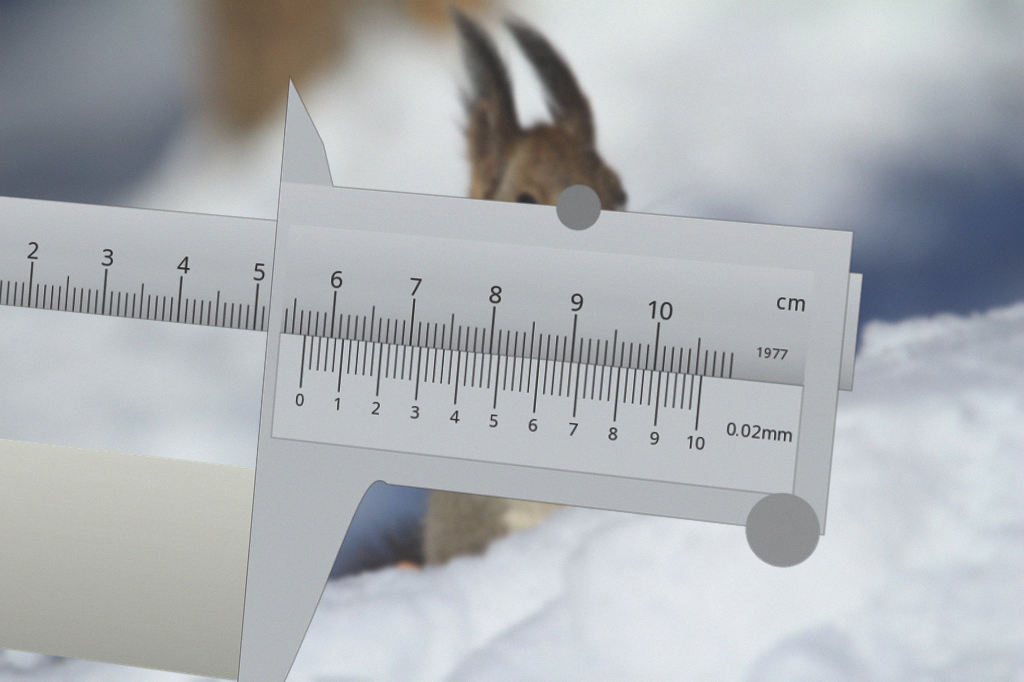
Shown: mm 56.6
